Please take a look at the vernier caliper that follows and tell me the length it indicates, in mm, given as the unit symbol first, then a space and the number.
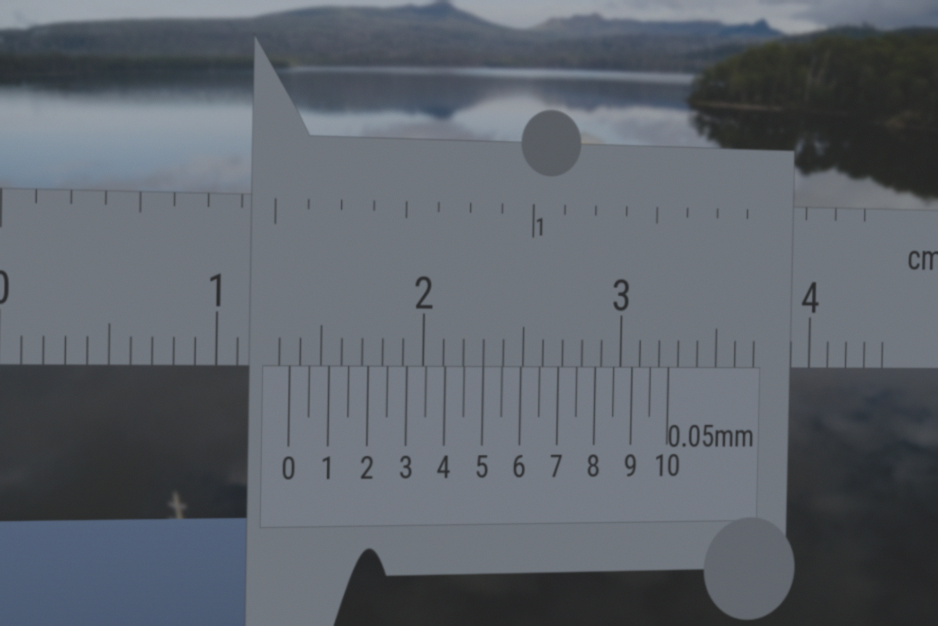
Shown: mm 13.5
